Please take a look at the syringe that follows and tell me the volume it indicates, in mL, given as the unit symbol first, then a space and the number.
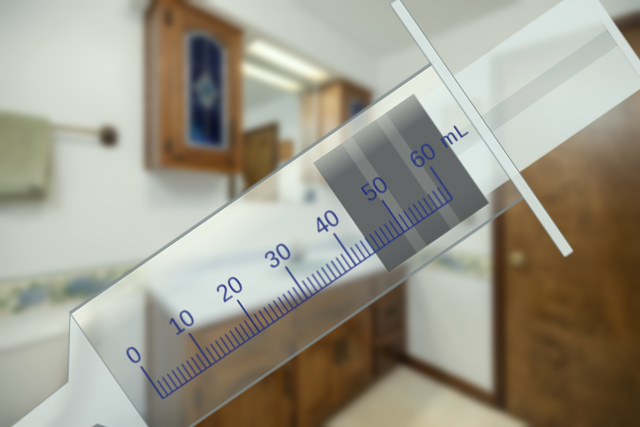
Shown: mL 44
